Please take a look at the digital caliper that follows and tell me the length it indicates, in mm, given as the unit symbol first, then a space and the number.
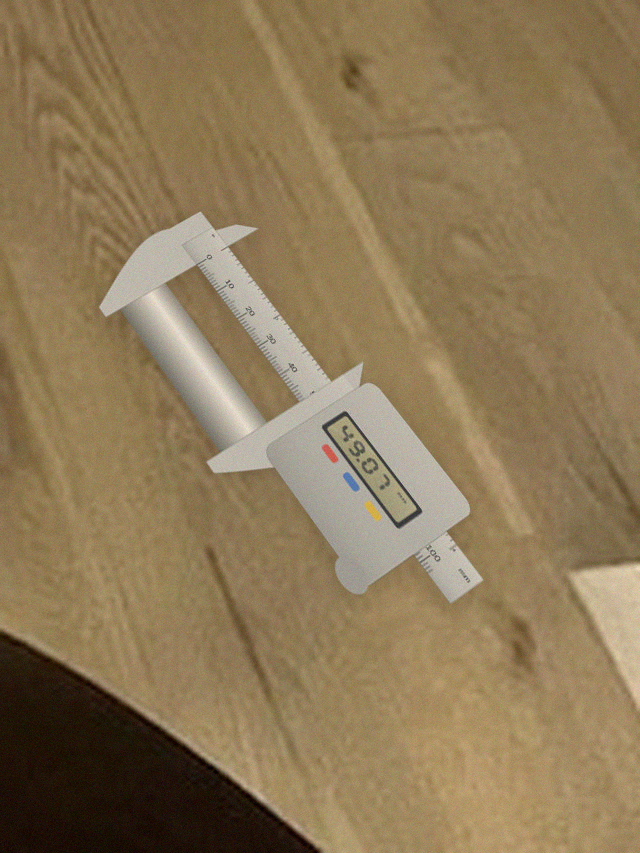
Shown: mm 49.07
